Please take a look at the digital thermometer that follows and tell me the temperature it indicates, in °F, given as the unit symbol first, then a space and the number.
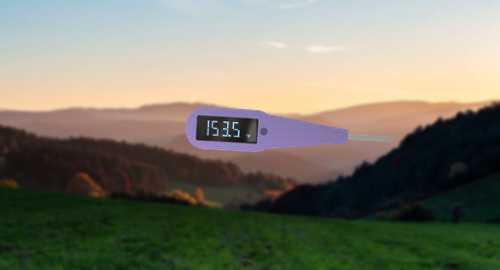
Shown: °F 153.5
